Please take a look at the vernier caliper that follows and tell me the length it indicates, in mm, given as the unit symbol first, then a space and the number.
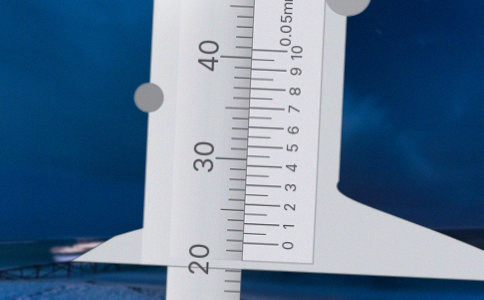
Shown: mm 21.8
